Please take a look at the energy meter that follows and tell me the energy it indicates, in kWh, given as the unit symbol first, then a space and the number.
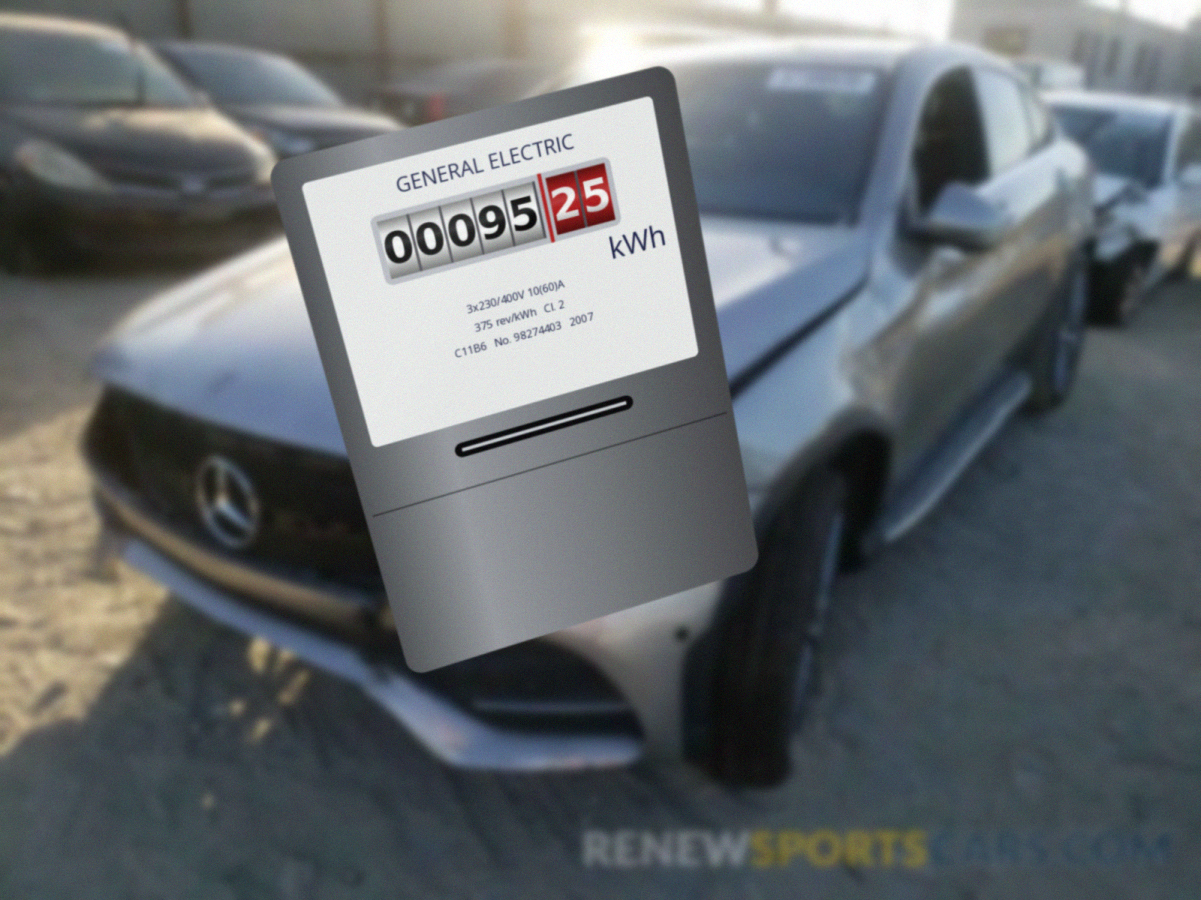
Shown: kWh 95.25
